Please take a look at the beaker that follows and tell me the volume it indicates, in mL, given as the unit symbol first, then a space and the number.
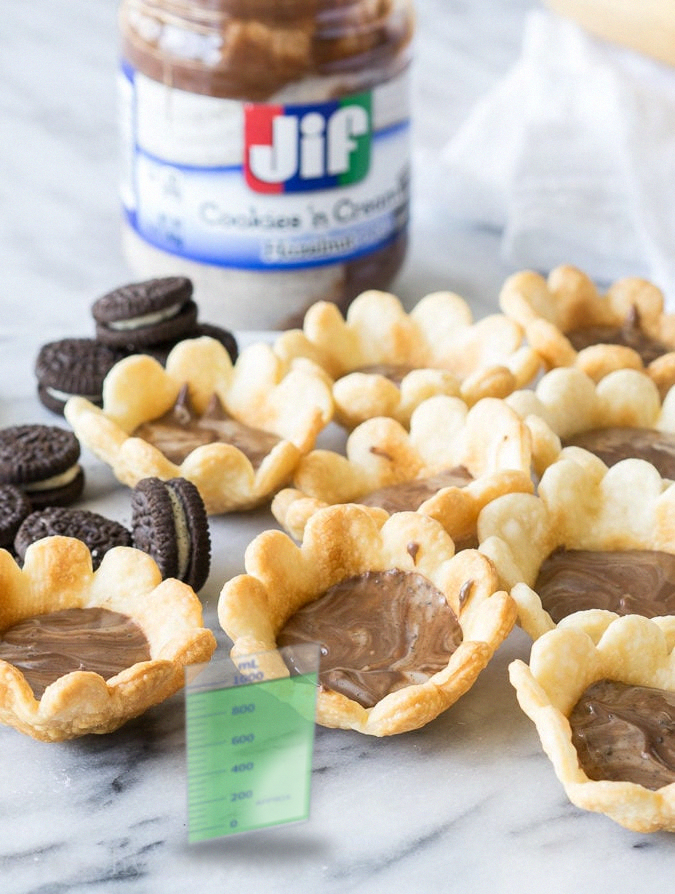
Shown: mL 950
